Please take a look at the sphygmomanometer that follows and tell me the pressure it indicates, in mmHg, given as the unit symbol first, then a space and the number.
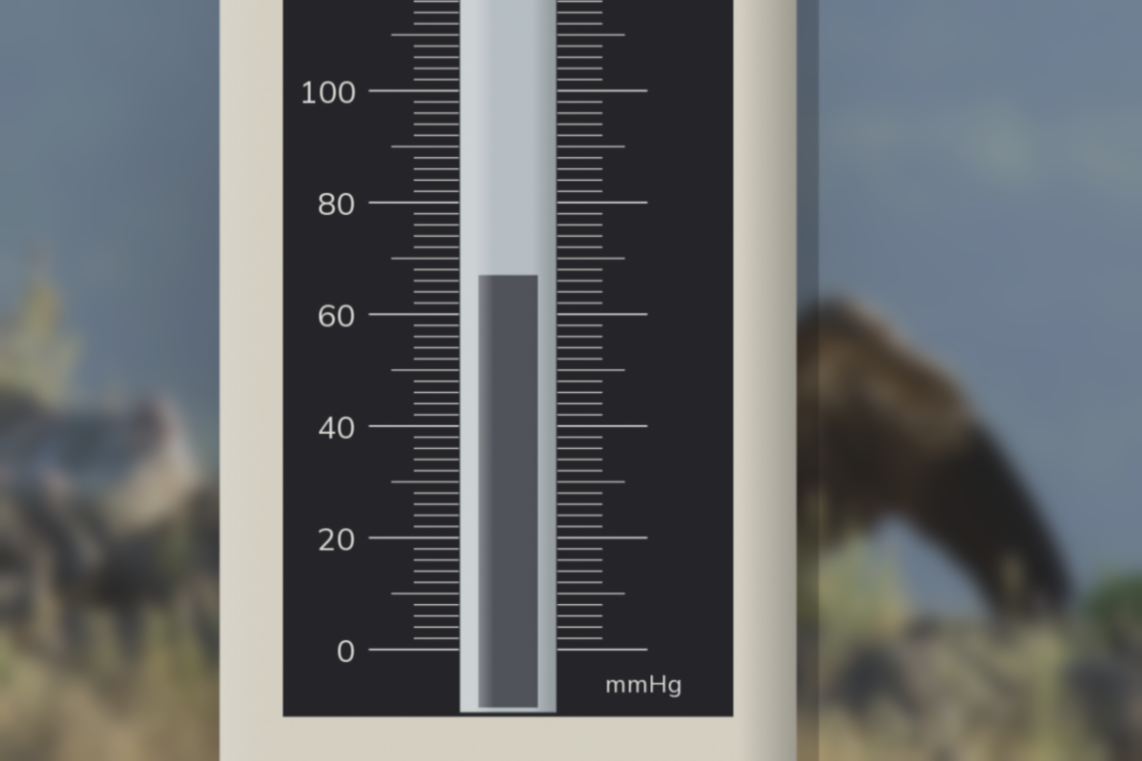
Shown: mmHg 67
